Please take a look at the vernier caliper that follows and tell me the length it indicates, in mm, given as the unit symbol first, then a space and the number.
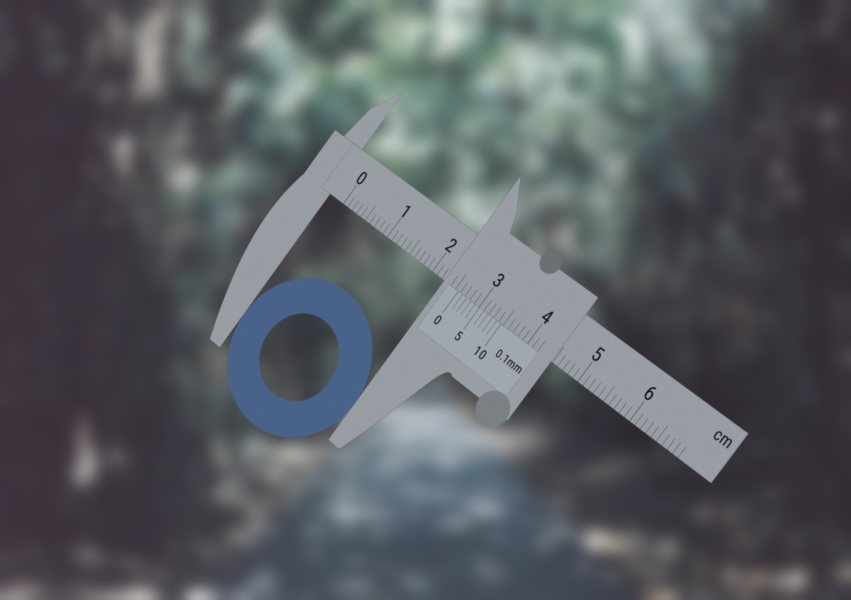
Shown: mm 25.6
